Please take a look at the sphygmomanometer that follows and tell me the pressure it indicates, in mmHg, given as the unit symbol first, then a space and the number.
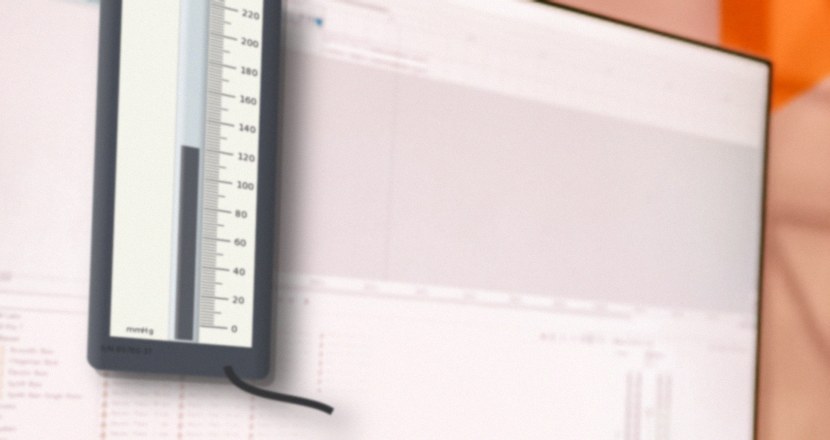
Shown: mmHg 120
